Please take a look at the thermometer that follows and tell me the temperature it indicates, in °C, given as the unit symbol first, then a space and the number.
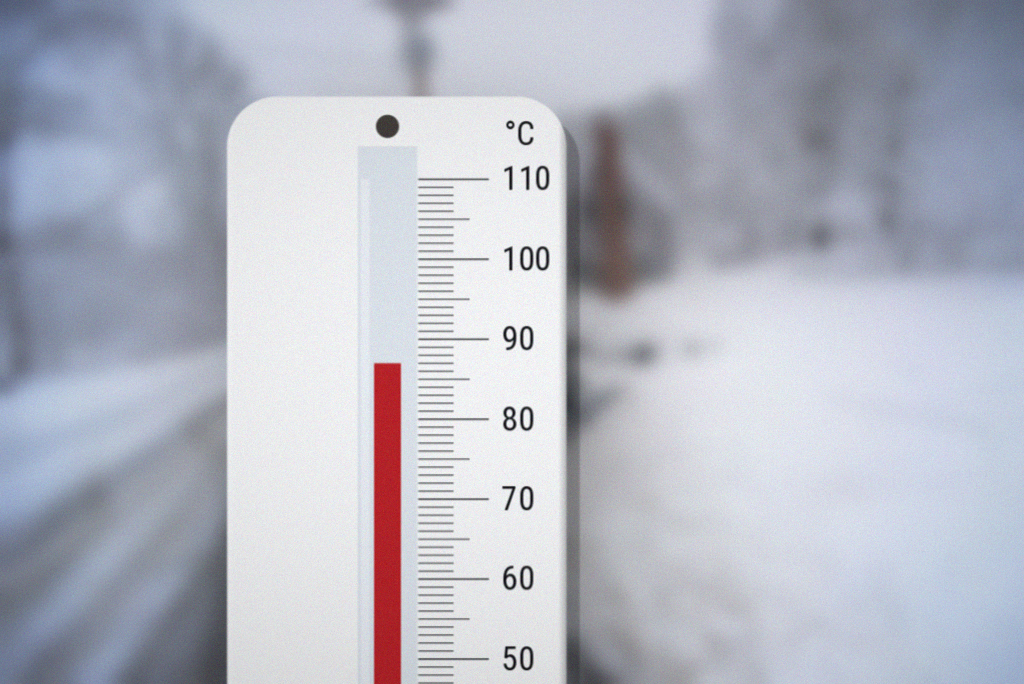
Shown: °C 87
